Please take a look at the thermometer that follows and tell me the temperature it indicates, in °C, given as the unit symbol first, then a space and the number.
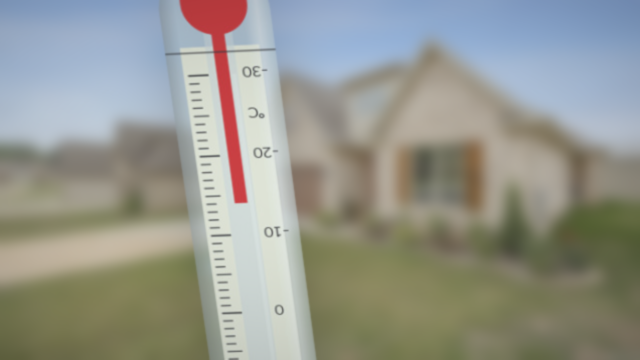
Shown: °C -14
